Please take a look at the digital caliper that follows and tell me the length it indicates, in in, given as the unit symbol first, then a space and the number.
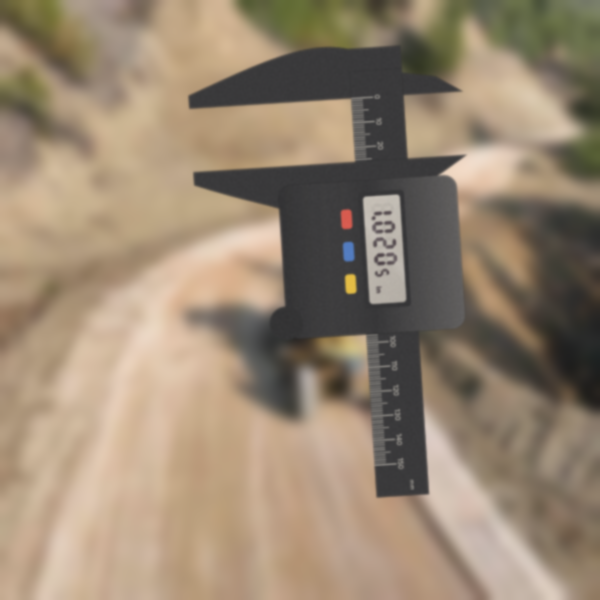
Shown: in 1.0205
